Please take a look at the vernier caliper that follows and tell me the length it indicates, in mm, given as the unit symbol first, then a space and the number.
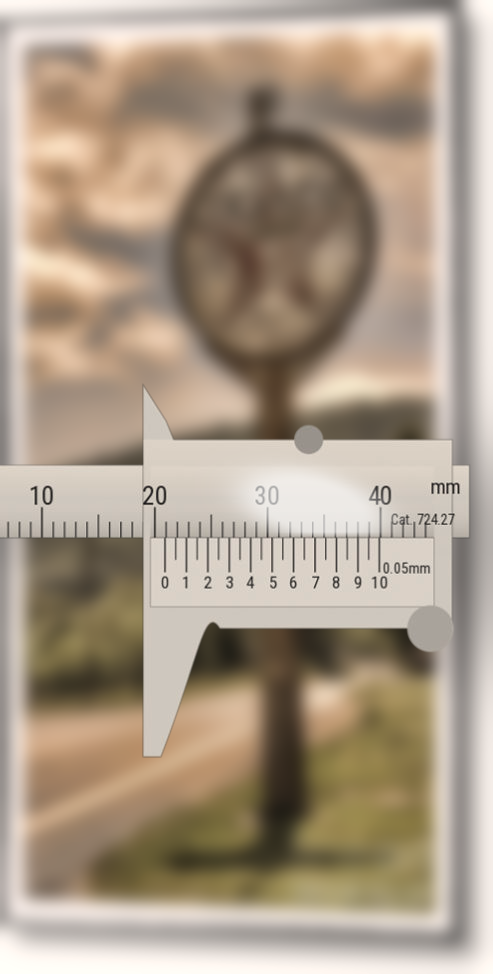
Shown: mm 20.9
